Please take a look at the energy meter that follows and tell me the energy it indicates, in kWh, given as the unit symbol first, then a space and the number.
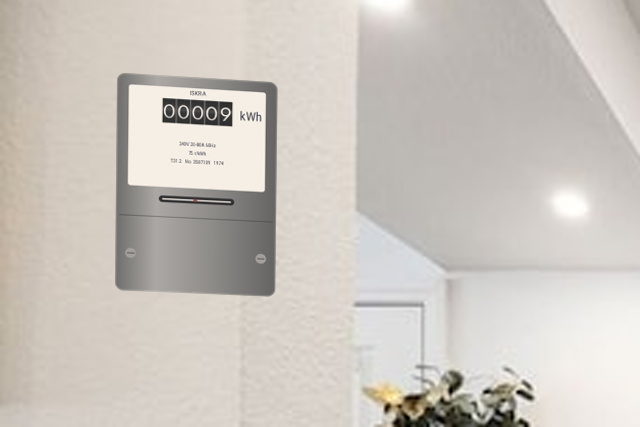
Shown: kWh 9
